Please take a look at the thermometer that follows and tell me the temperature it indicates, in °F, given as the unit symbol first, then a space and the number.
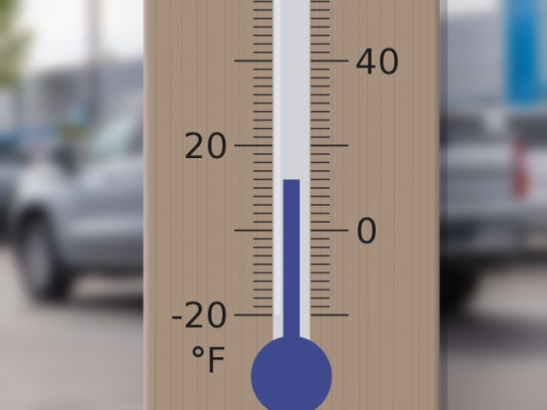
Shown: °F 12
